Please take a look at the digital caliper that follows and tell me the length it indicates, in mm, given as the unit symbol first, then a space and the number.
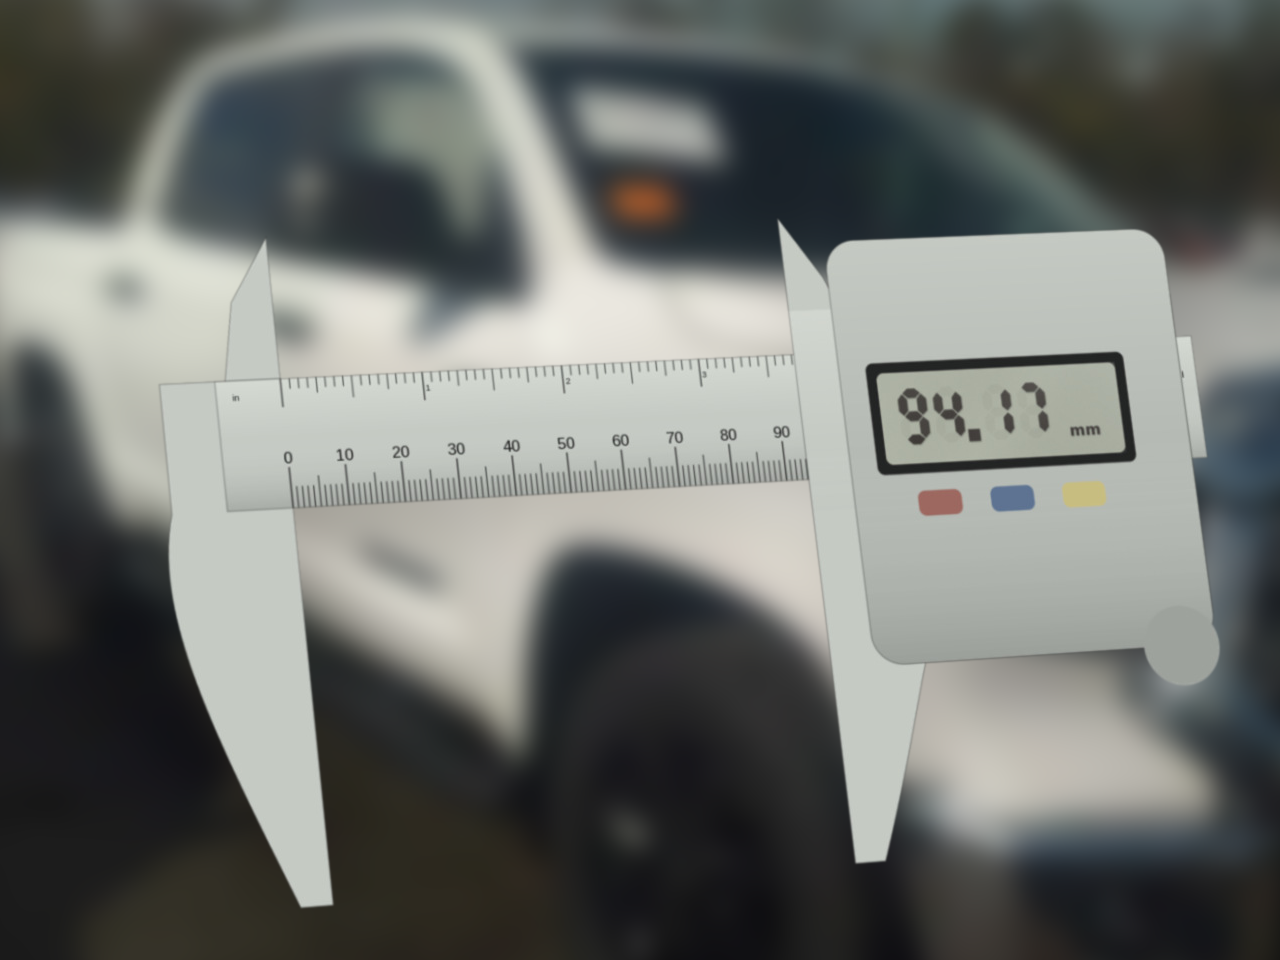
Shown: mm 94.17
